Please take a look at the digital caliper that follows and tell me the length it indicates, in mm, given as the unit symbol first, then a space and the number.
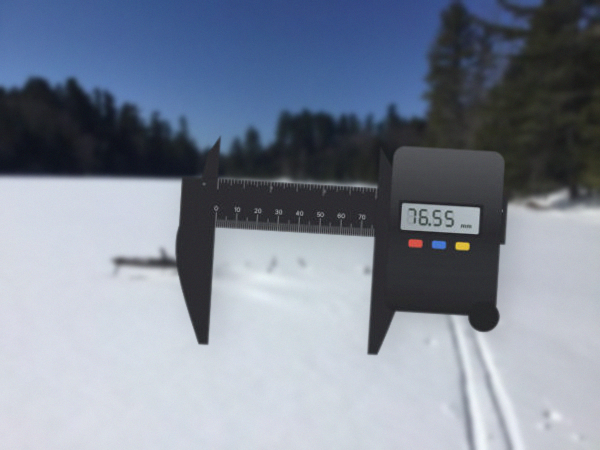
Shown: mm 76.55
